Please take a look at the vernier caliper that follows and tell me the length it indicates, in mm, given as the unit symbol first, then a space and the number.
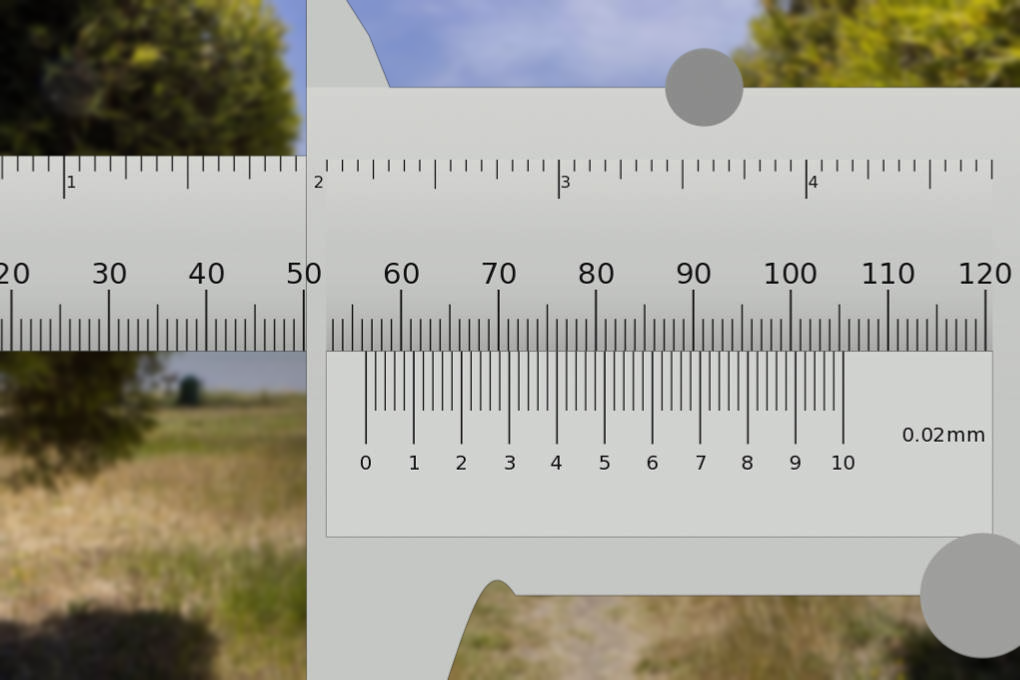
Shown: mm 56.4
